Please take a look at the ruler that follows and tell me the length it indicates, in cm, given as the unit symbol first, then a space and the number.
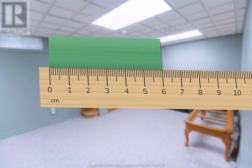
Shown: cm 6
